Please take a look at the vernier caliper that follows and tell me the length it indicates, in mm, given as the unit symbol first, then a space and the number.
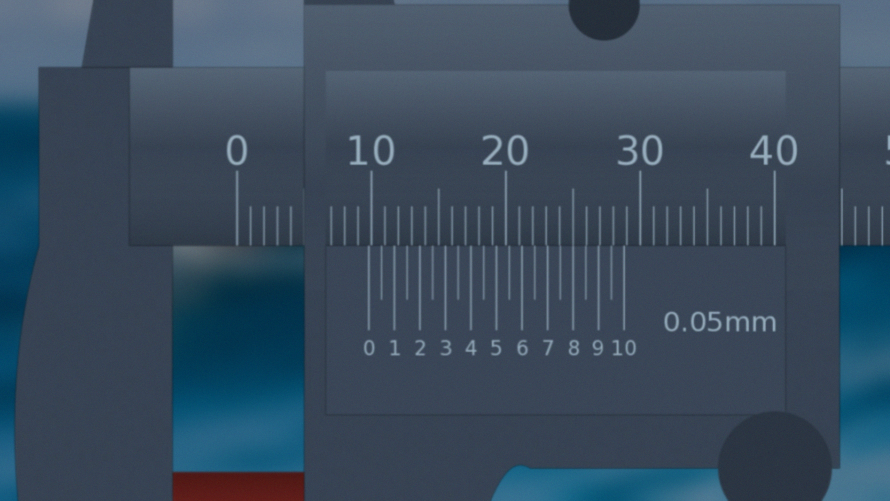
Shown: mm 9.8
